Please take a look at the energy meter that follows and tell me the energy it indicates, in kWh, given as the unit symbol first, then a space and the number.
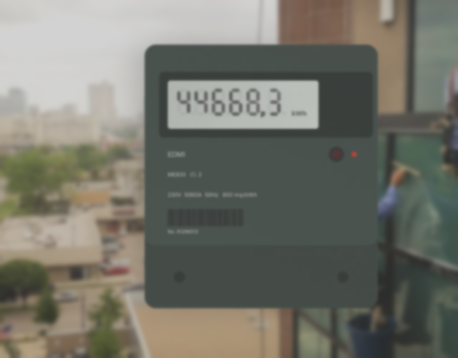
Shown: kWh 44668.3
